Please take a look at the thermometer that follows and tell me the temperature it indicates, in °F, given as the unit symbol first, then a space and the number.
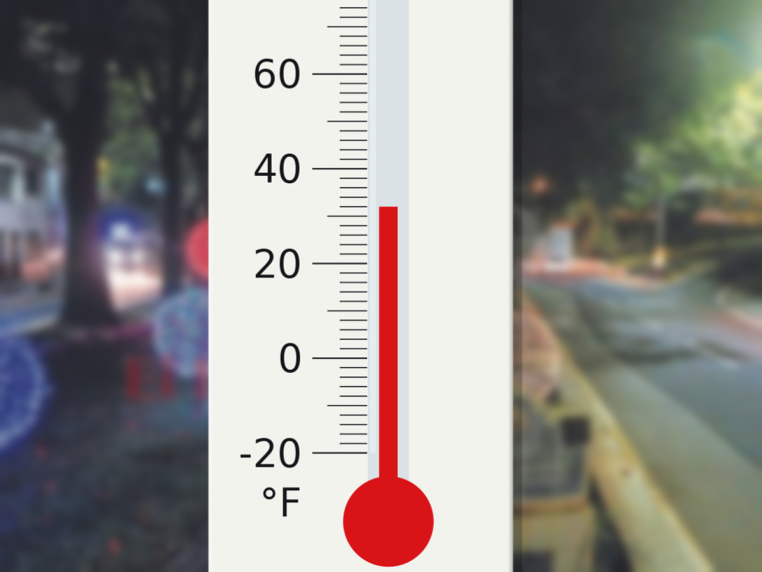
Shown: °F 32
